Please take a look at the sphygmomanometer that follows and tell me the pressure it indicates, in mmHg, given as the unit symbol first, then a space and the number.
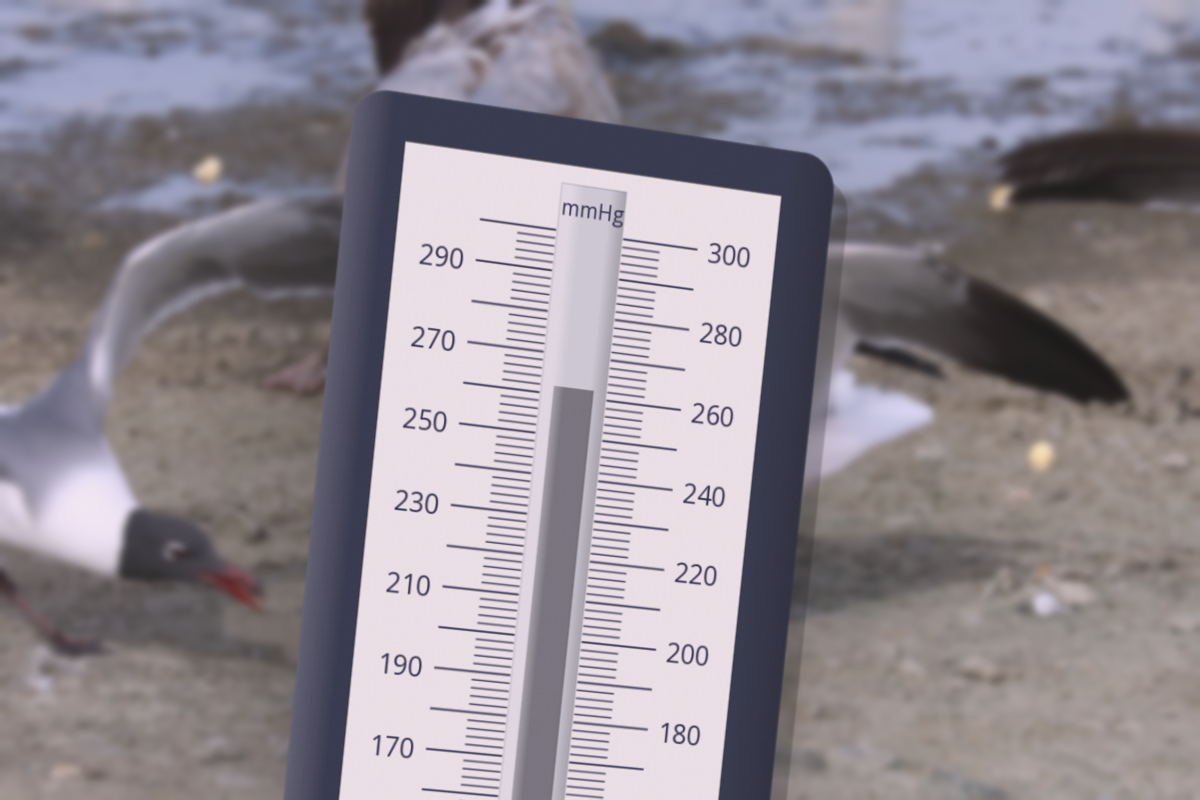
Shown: mmHg 262
